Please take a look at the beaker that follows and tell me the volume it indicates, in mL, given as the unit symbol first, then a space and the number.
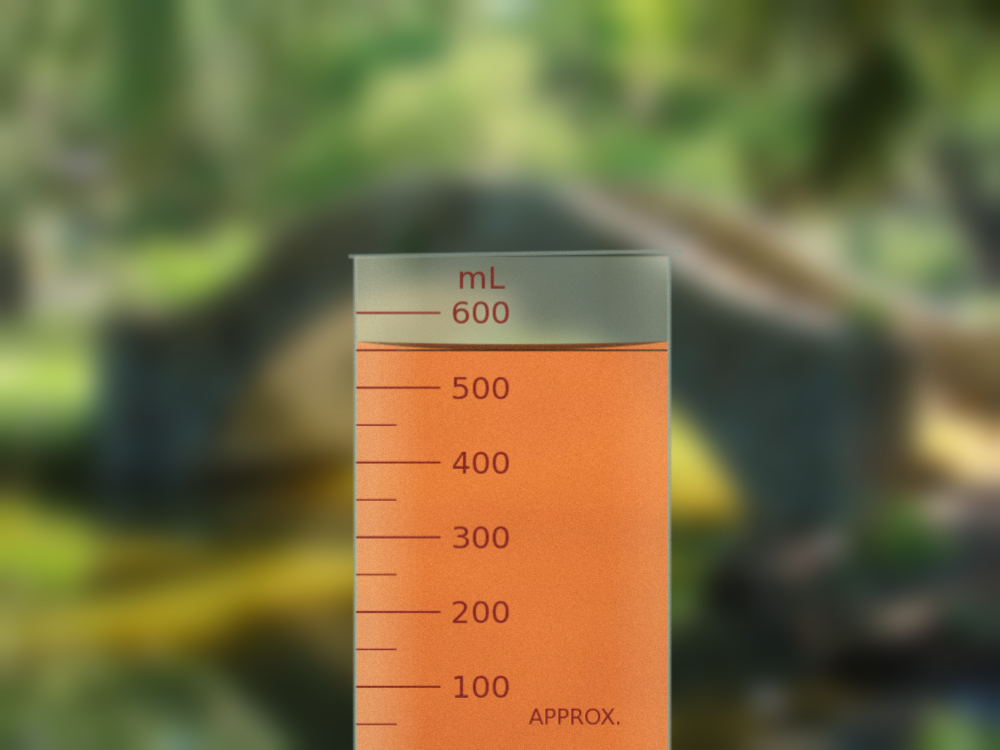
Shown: mL 550
